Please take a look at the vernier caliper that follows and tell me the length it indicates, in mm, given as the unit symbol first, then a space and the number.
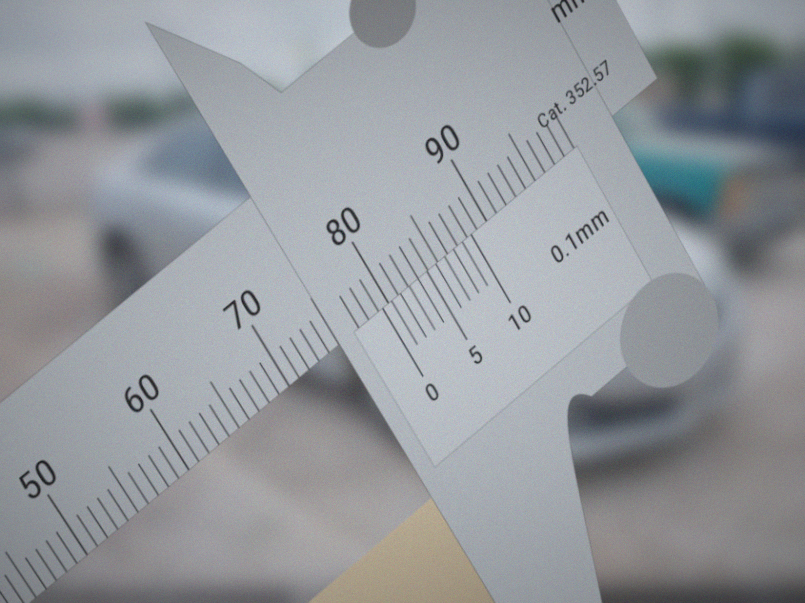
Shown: mm 79.4
